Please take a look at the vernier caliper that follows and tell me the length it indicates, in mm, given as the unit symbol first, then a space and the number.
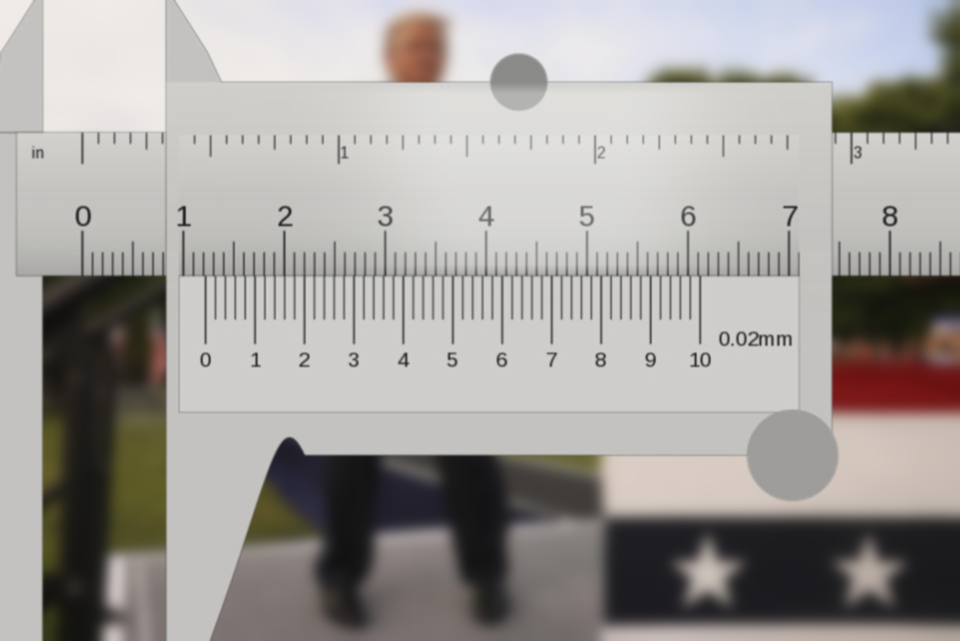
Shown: mm 12.2
